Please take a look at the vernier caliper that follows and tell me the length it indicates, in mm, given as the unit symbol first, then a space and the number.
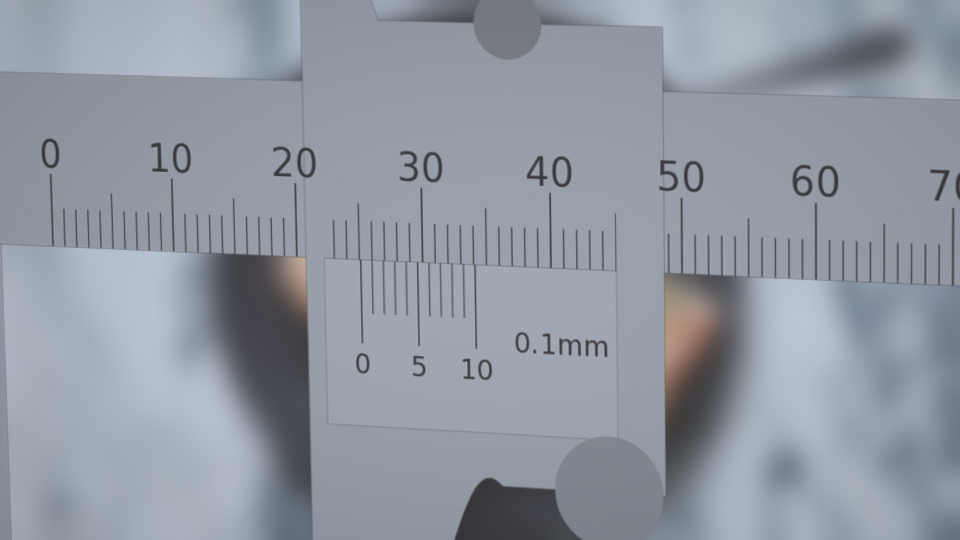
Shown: mm 25.1
